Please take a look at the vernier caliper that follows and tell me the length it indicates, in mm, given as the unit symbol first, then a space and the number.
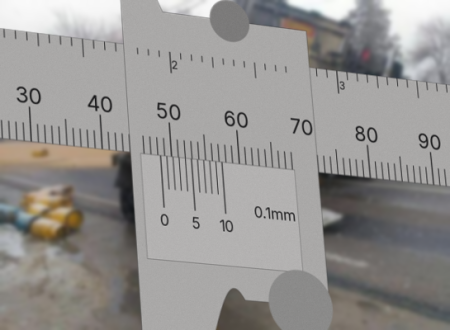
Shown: mm 48.4
